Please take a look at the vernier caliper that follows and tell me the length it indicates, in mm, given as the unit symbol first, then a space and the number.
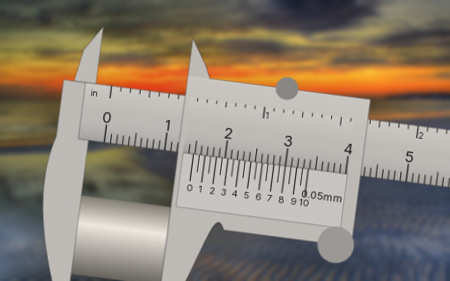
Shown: mm 14.8
